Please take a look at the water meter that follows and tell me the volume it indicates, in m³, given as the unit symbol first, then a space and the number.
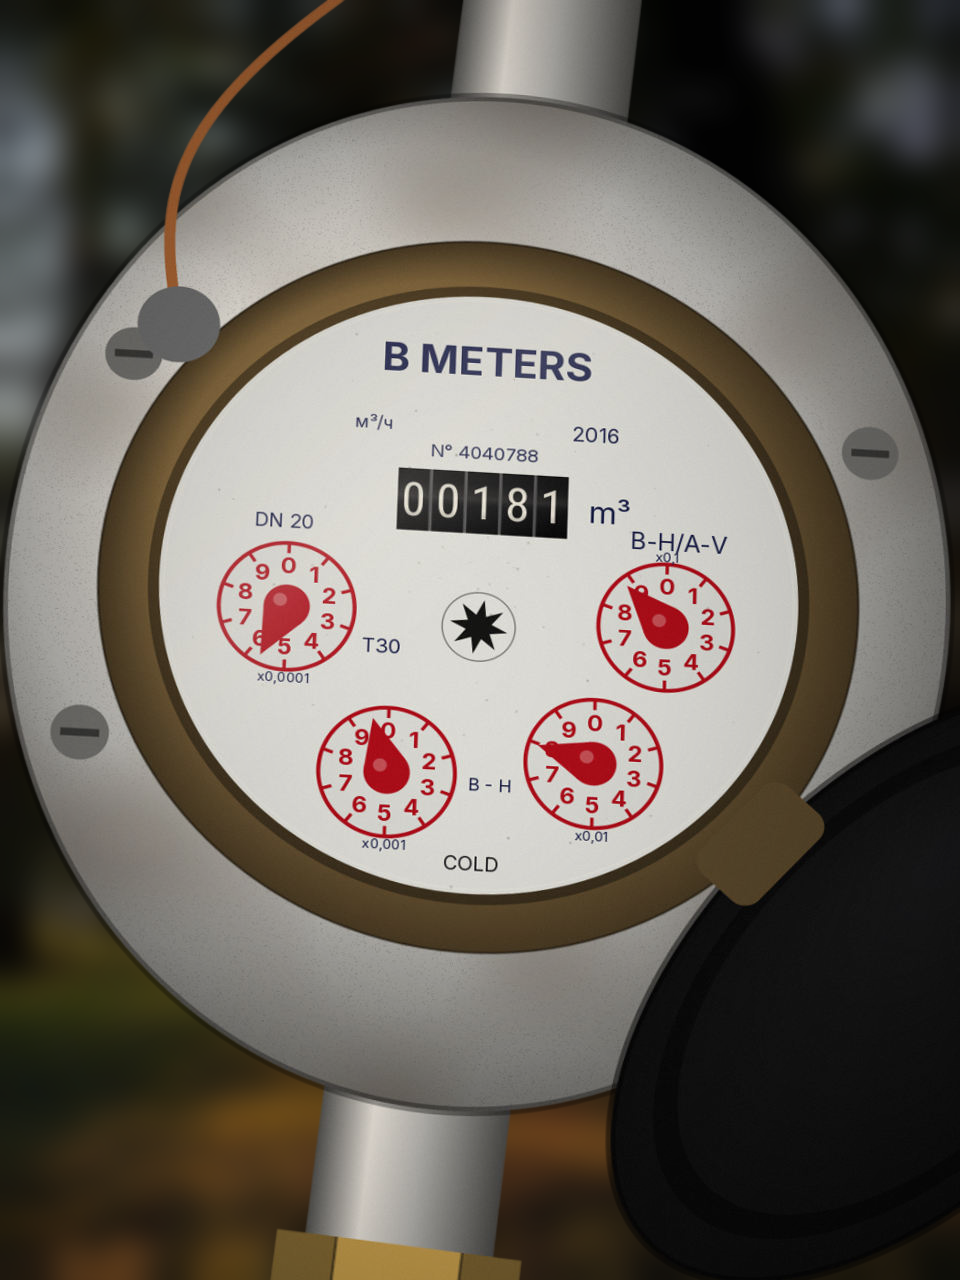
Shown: m³ 181.8795
